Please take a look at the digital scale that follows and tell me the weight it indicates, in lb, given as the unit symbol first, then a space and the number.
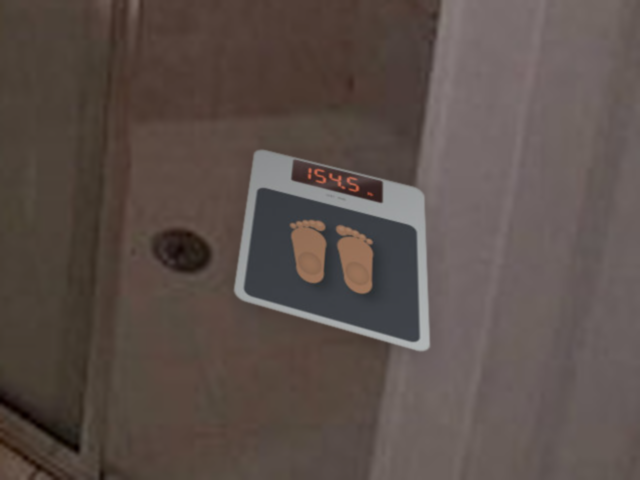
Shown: lb 154.5
